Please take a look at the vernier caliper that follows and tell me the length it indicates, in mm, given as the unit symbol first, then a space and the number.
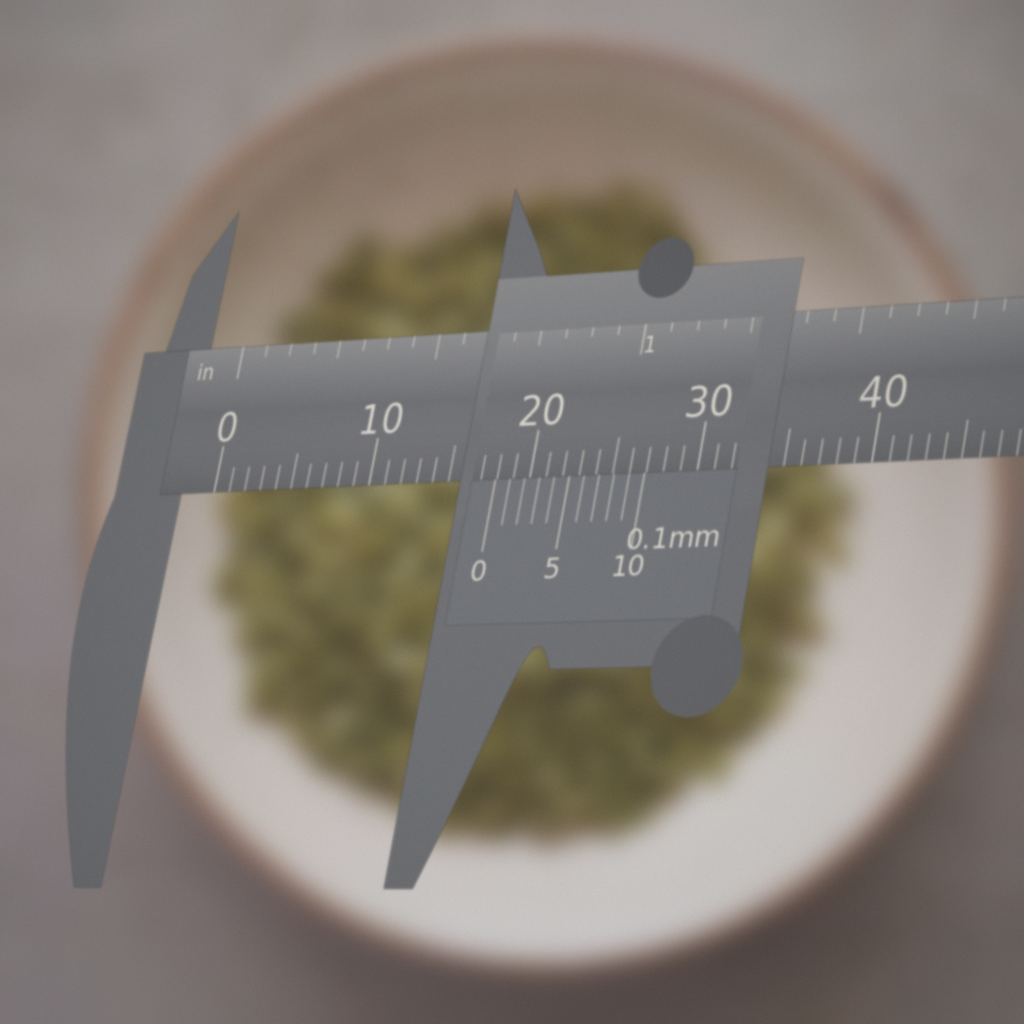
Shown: mm 17.9
